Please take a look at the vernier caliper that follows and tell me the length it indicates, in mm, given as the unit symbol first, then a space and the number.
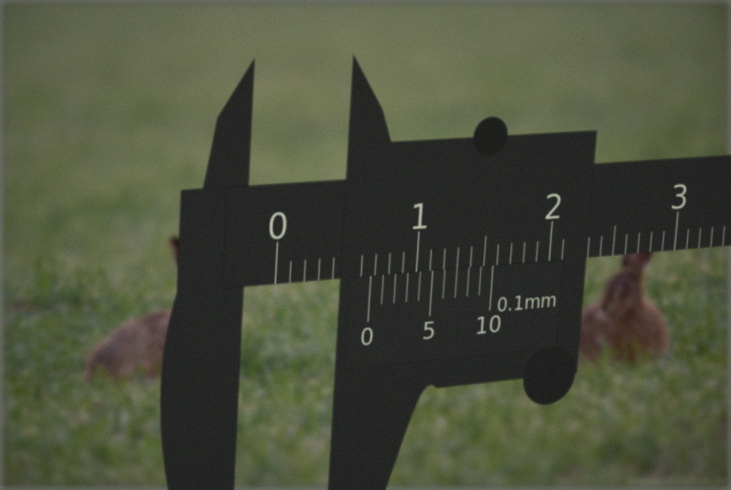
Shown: mm 6.7
